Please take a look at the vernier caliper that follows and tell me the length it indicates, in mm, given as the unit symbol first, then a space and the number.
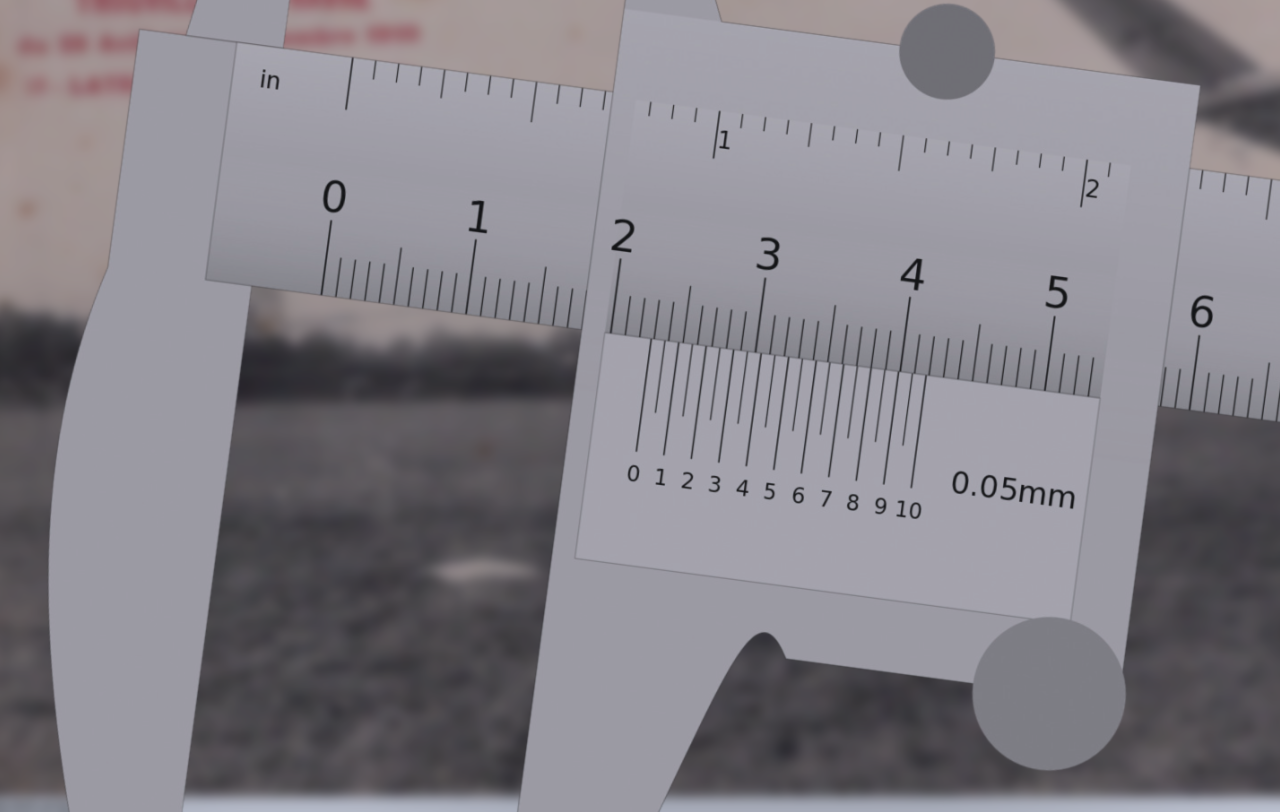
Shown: mm 22.8
